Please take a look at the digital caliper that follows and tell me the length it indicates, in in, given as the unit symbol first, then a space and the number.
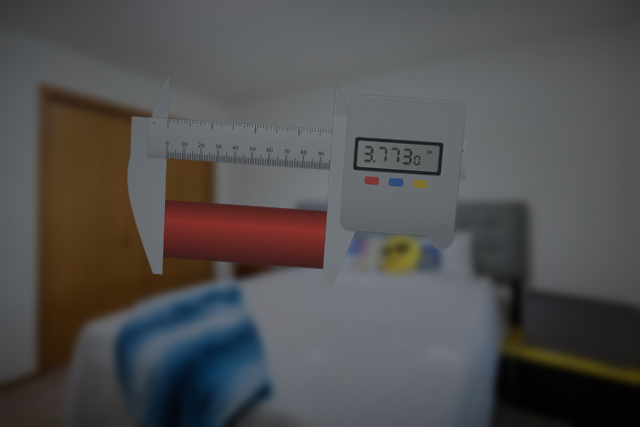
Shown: in 3.7730
